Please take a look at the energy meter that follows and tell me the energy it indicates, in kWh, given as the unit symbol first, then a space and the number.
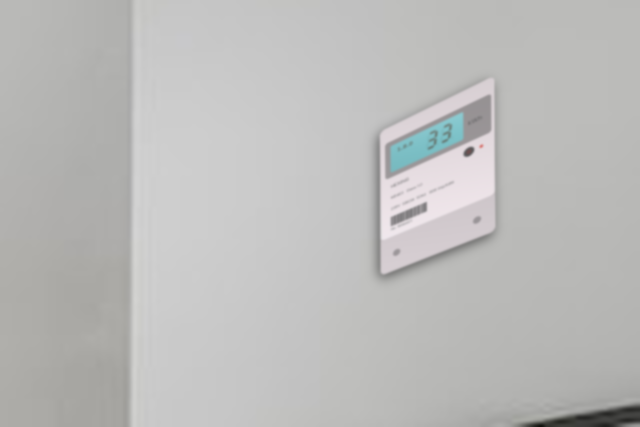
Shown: kWh 33
